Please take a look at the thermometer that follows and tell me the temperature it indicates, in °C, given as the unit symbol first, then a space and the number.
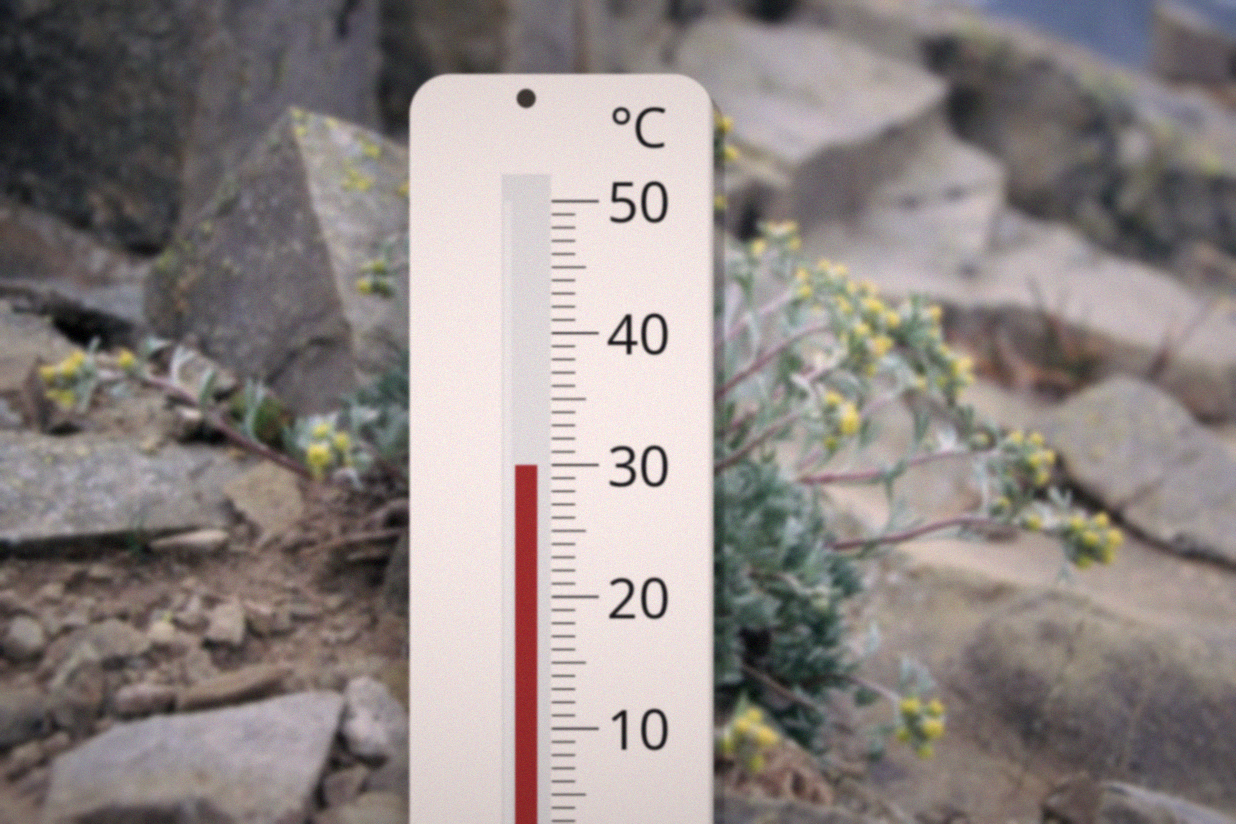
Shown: °C 30
